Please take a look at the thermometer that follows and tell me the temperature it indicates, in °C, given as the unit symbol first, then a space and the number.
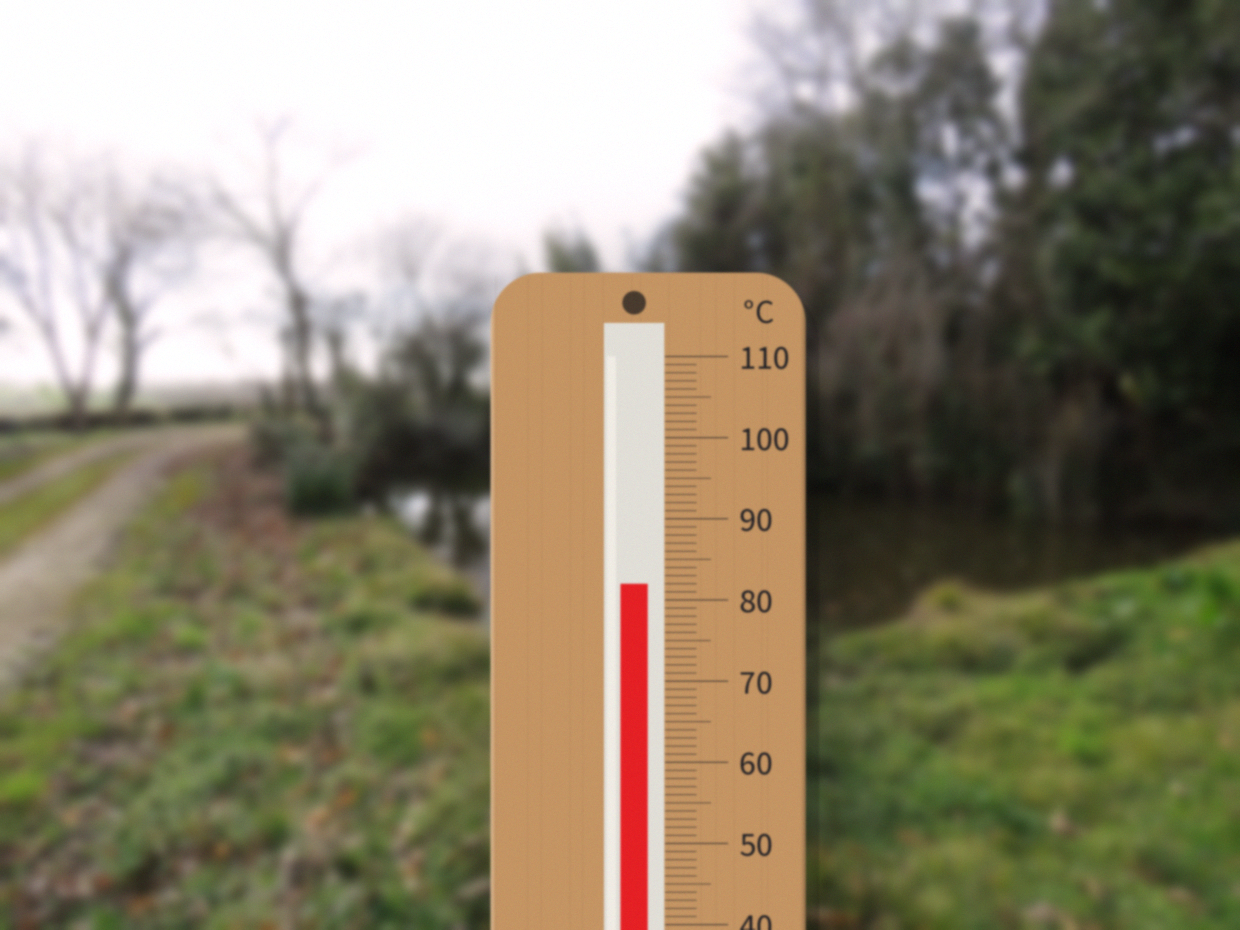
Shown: °C 82
